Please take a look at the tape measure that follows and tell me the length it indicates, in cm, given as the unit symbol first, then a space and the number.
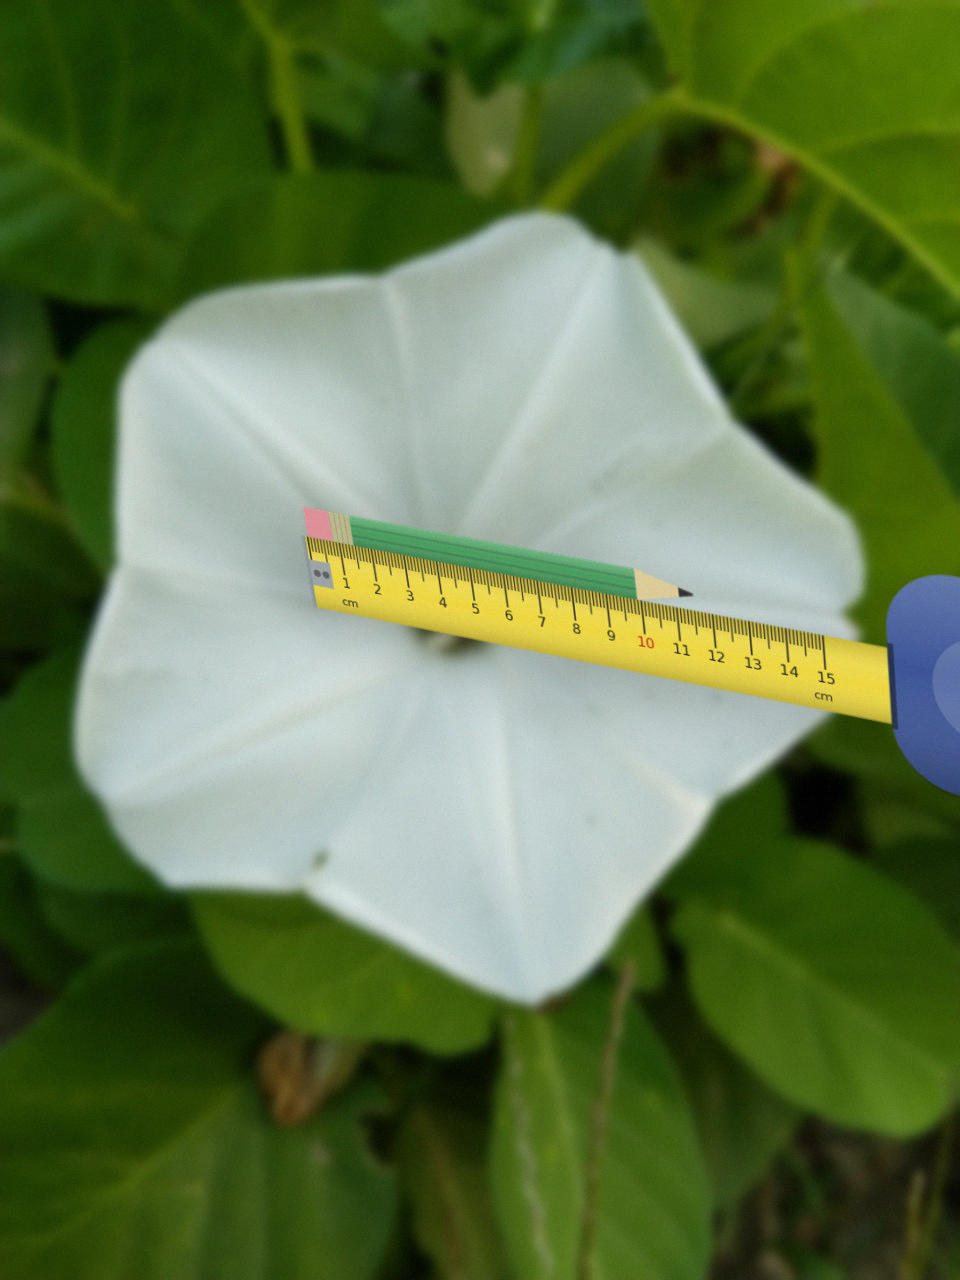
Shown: cm 11.5
